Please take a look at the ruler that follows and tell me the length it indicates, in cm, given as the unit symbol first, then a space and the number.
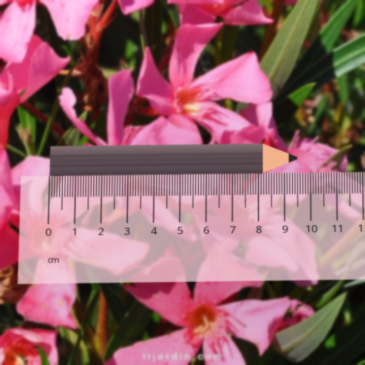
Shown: cm 9.5
